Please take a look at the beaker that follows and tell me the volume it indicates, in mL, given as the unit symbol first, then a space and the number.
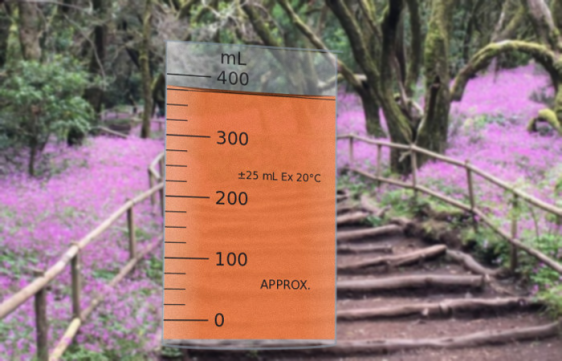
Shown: mL 375
